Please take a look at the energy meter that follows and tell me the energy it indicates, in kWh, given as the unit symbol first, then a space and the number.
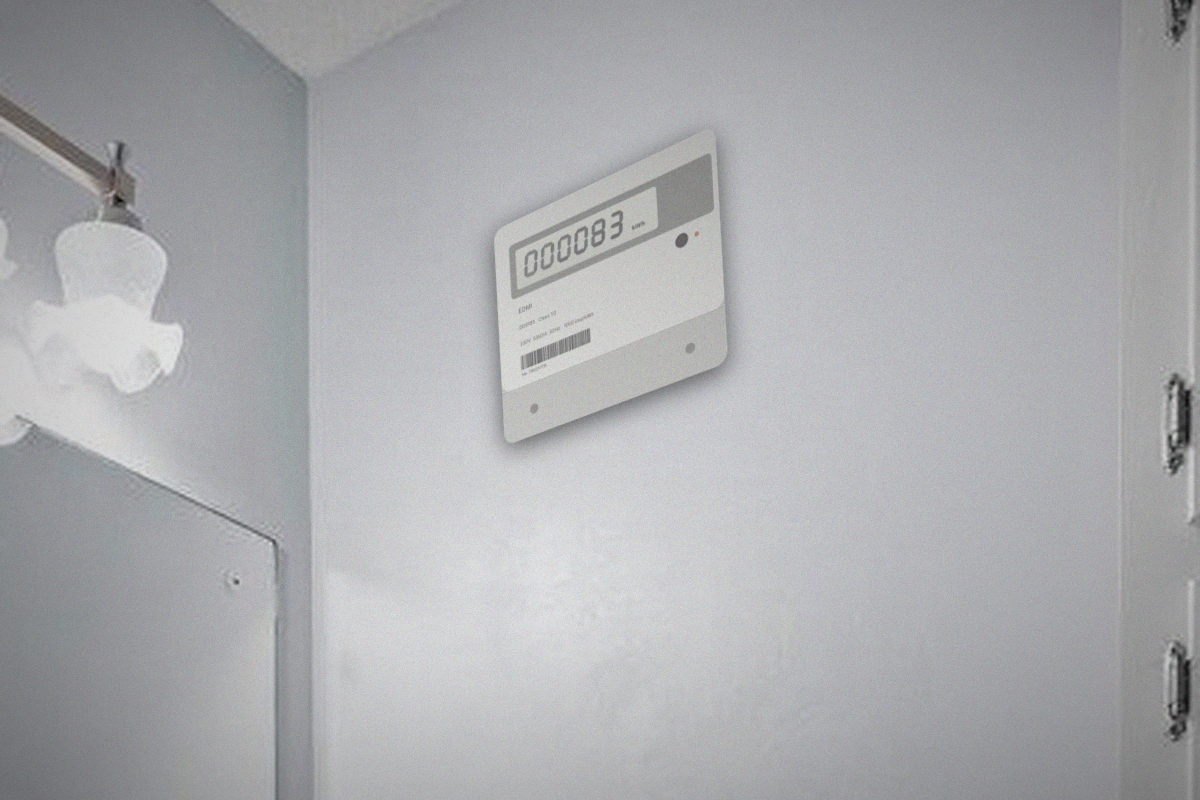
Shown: kWh 83
